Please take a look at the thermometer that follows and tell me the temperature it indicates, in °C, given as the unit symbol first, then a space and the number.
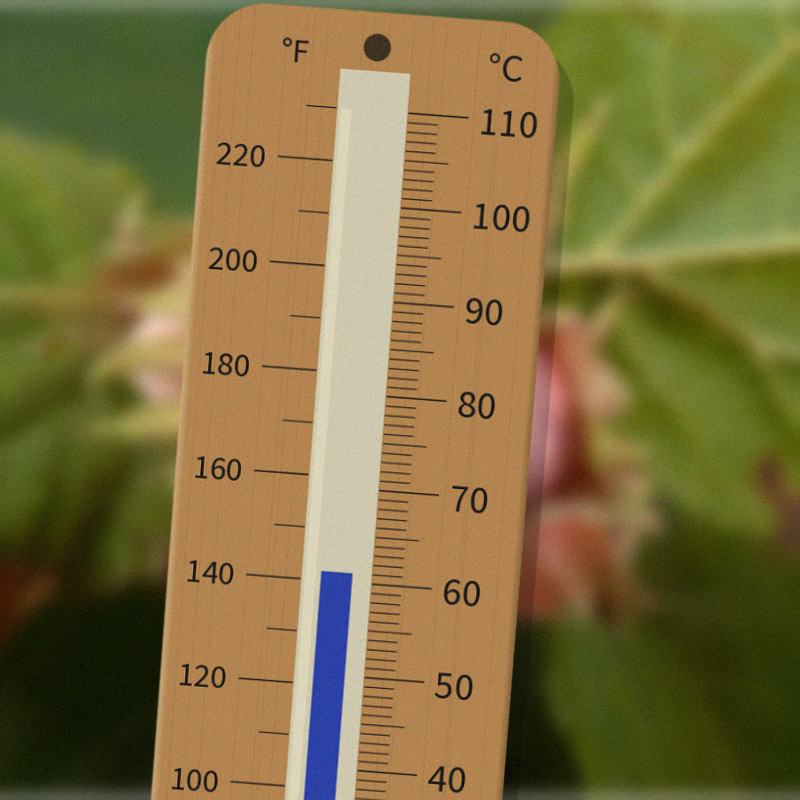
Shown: °C 61
